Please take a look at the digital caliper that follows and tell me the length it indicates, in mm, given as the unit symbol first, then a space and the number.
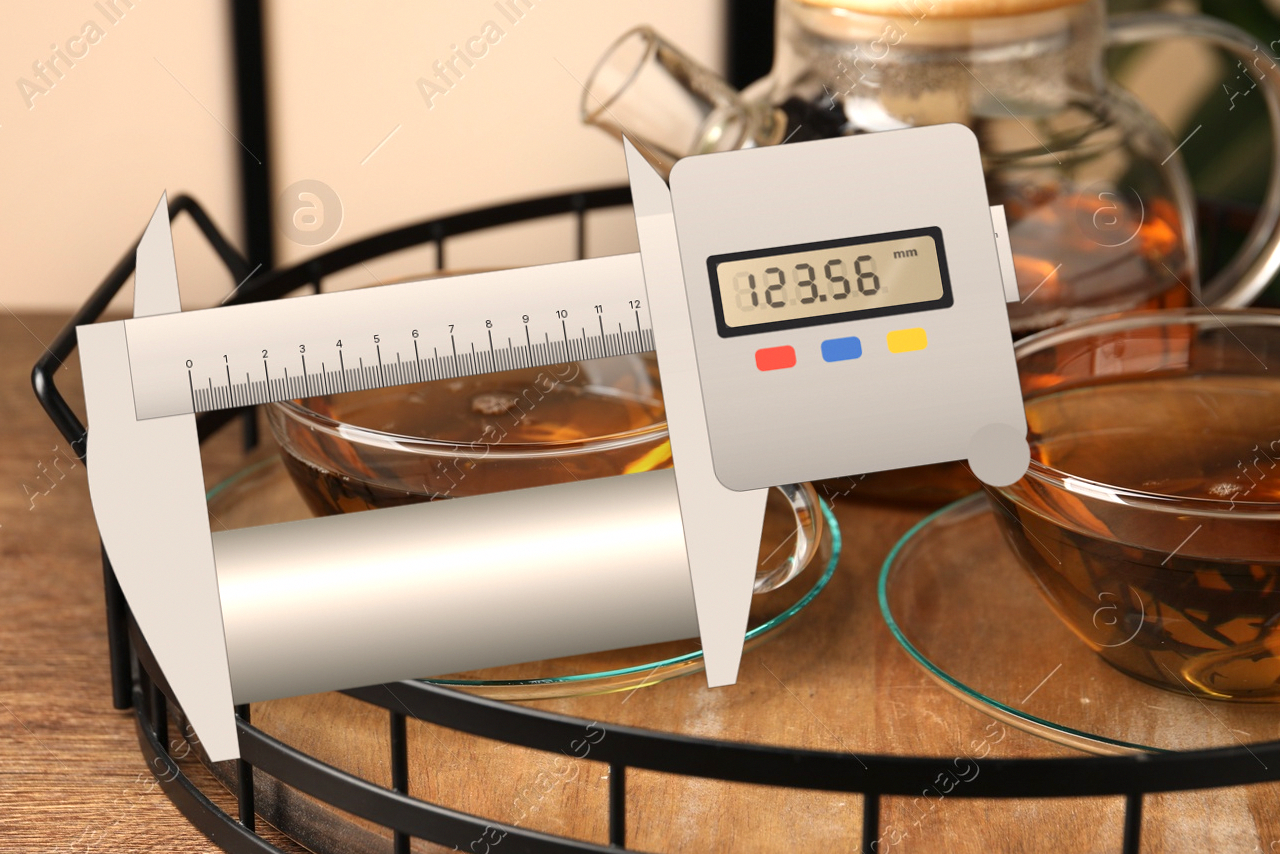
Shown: mm 123.56
